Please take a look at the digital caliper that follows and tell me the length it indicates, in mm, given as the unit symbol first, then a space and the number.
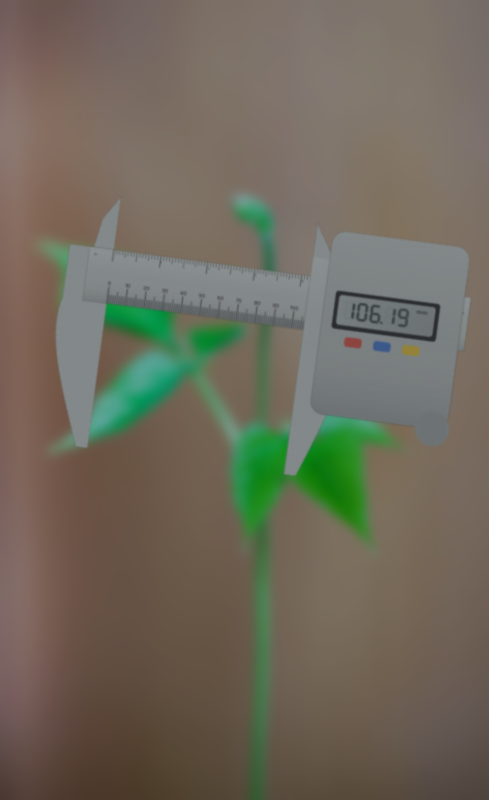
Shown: mm 106.19
